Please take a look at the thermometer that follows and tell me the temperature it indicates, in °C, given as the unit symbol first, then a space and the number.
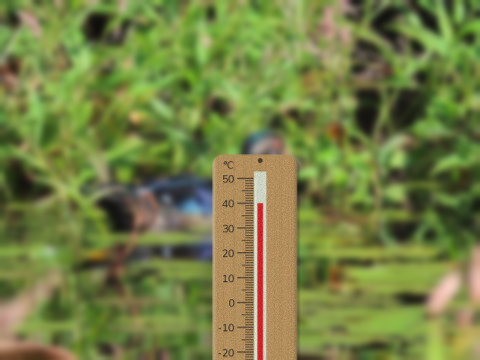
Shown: °C 40
